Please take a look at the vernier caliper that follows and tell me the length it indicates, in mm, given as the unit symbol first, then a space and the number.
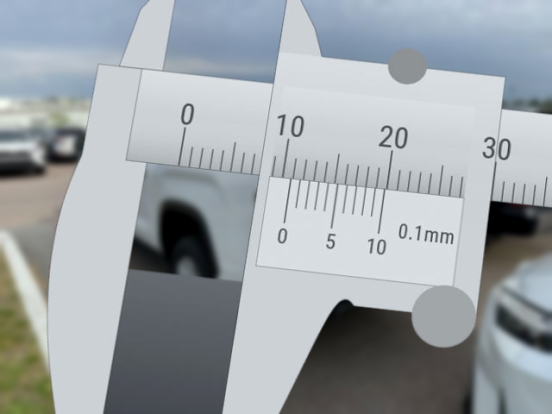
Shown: mm 10.8
